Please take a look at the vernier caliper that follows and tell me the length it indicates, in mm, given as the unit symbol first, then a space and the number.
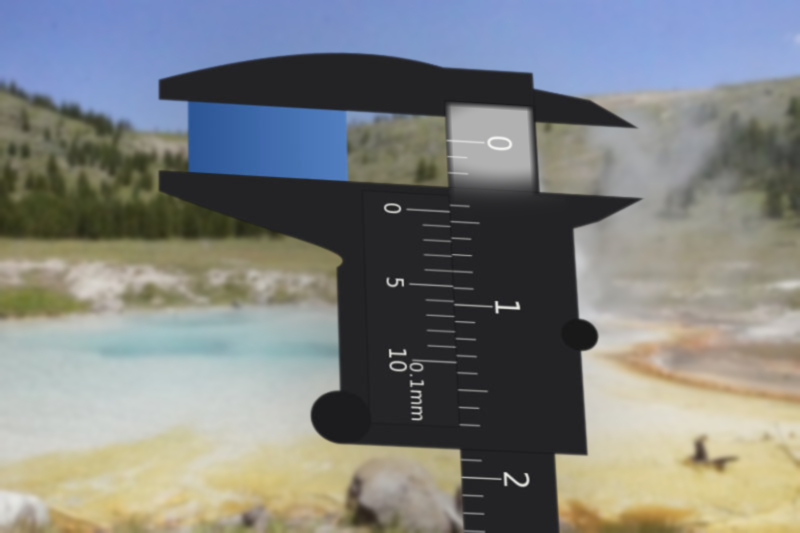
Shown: mm 4.4
